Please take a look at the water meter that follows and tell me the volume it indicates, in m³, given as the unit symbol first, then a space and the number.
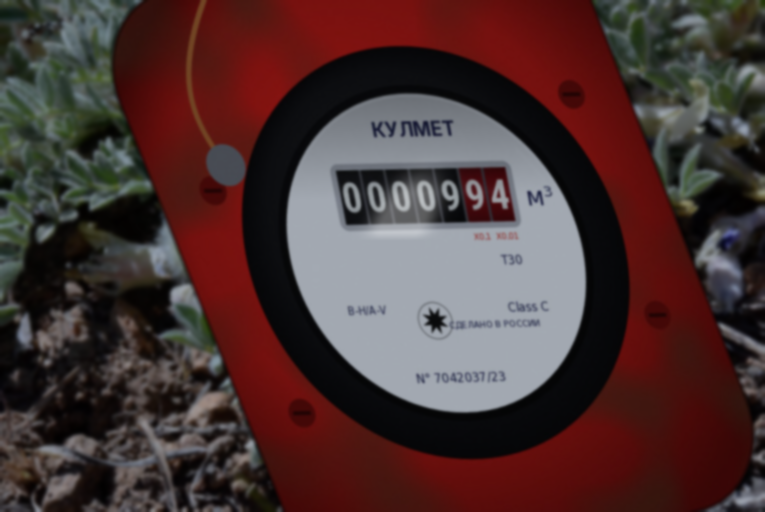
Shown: m³ 9.94
